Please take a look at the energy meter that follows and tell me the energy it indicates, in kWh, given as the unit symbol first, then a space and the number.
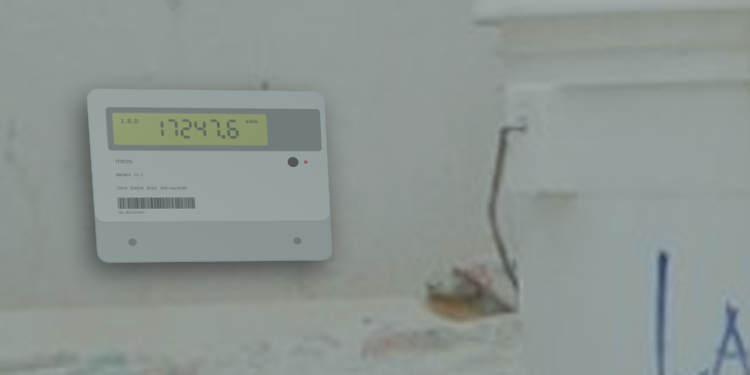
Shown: kWh 17247.6
